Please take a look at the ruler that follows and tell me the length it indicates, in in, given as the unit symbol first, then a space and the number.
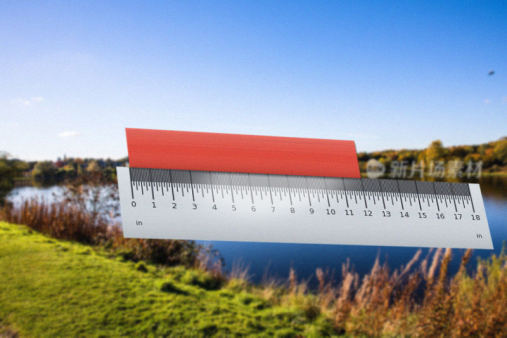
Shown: in 12
